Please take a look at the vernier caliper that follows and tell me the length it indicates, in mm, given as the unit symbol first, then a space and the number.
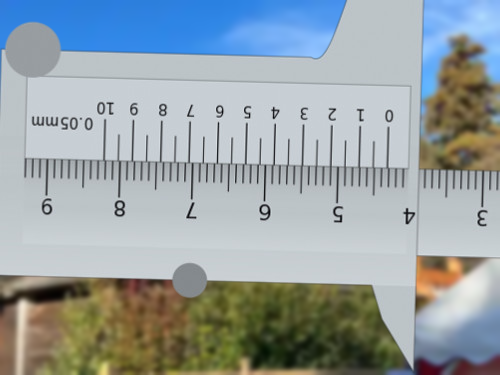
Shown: mm 43.2
